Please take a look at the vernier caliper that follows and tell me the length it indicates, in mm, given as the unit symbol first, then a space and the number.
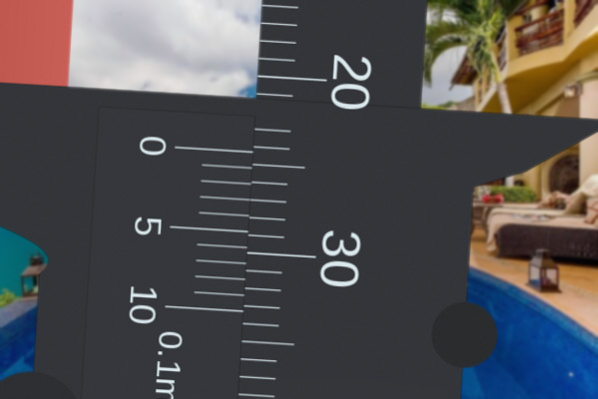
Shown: mm 24.3
